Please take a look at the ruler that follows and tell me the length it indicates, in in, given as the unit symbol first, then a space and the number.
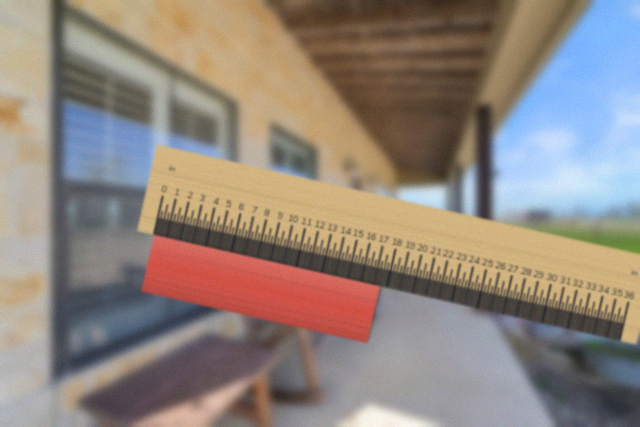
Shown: in 17.5
